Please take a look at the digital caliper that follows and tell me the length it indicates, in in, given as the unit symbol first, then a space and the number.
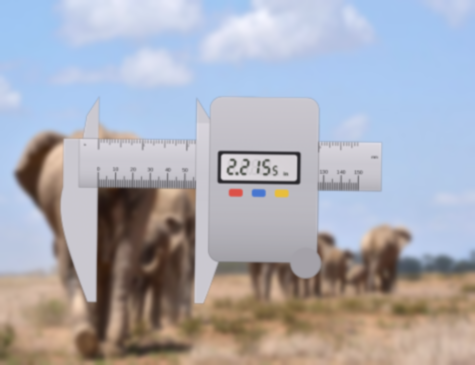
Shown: in 2.2155
